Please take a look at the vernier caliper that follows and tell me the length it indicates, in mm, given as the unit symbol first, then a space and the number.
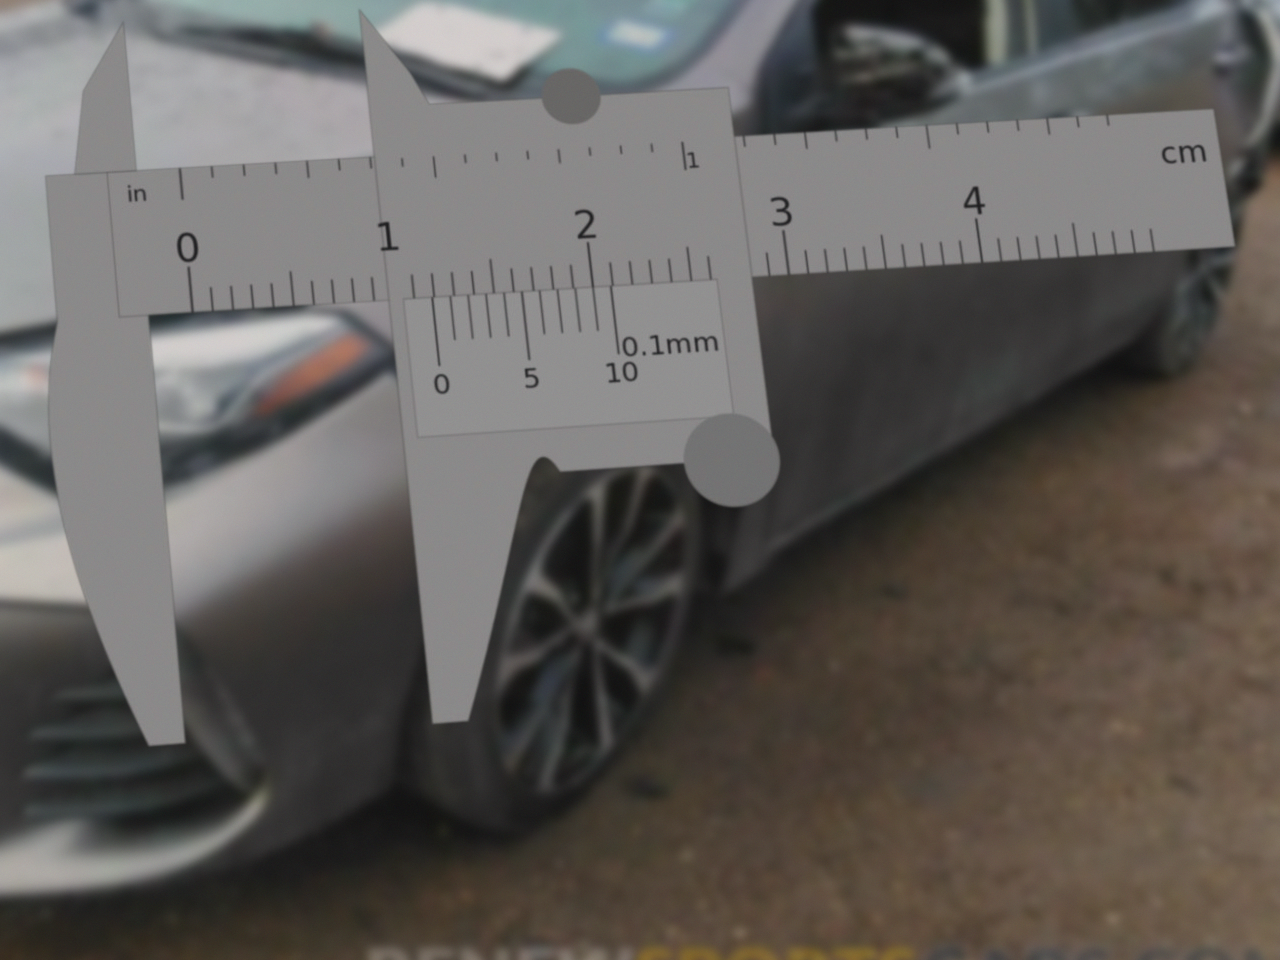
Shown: mm 11.9
